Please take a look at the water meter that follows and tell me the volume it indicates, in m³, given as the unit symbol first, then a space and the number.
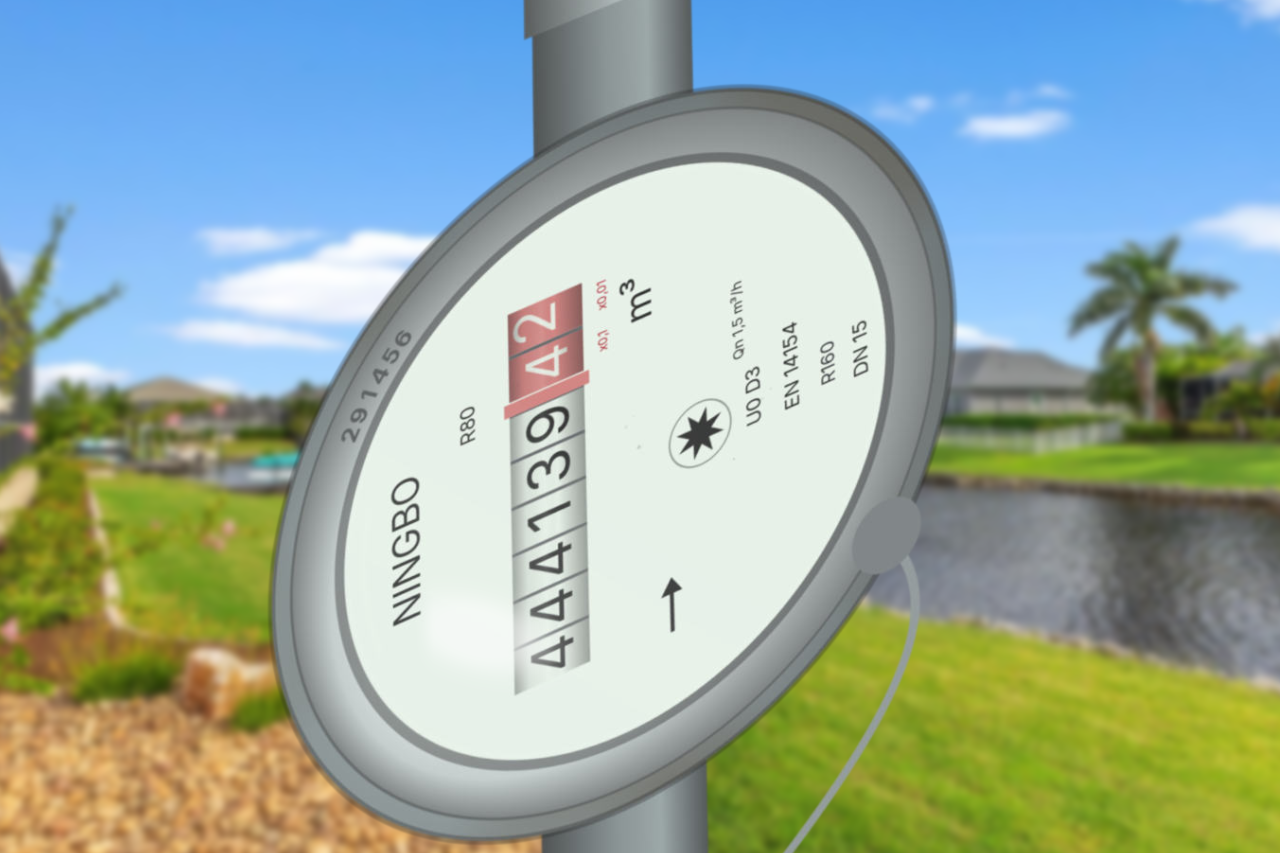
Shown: m³ 444139.42
